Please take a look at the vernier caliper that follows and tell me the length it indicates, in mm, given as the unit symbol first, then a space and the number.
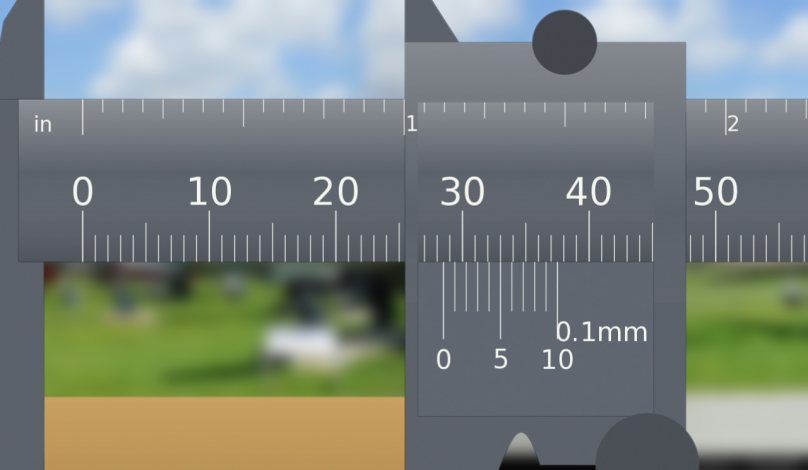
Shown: mm 28.5
